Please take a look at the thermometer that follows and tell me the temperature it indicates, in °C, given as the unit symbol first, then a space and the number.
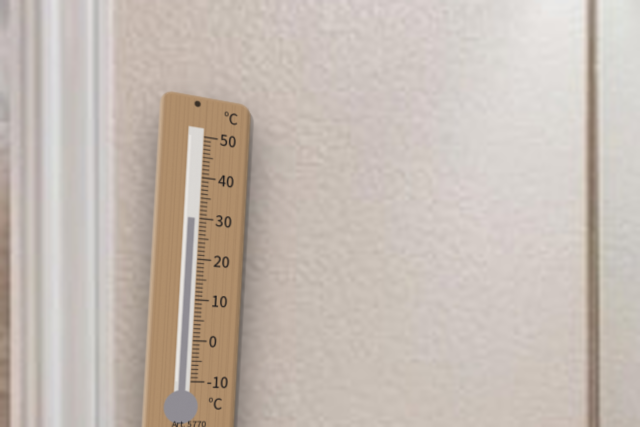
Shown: °C 30
